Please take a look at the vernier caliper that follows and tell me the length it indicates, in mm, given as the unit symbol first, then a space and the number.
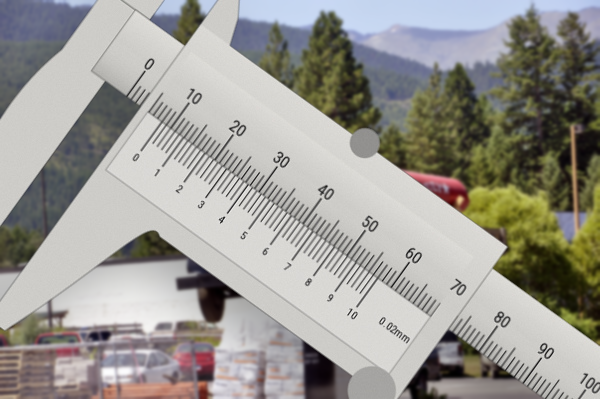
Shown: mm 8.0
